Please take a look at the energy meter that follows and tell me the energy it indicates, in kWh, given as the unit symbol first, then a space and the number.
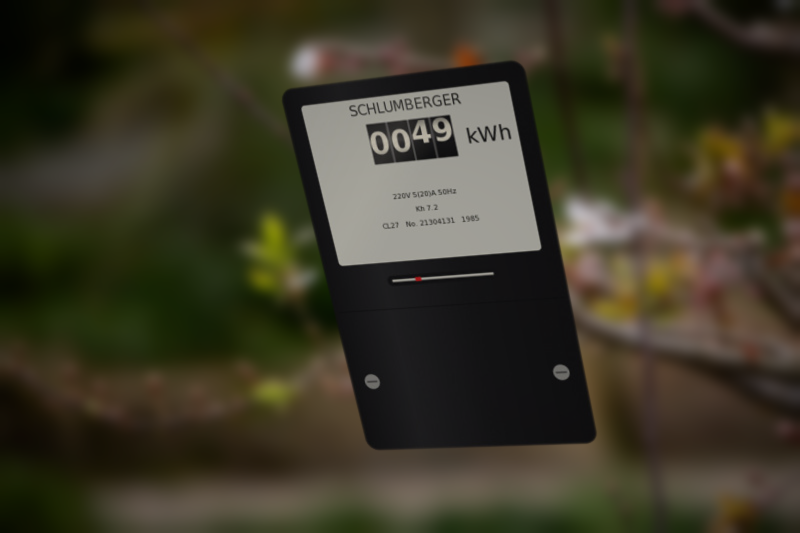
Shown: kWh 49
